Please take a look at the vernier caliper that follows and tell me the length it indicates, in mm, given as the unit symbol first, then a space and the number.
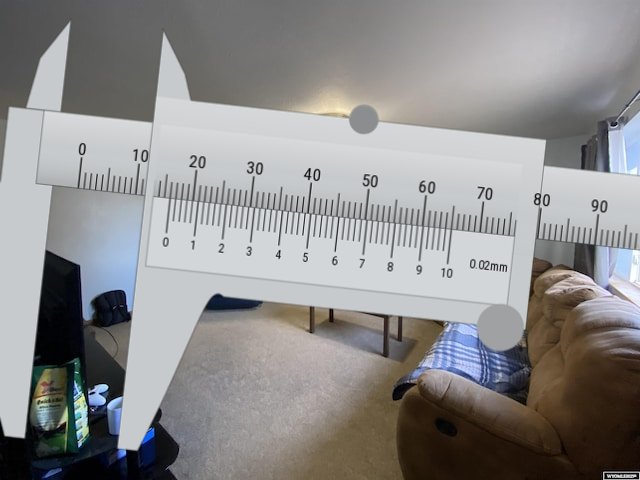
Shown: mm 16.0
